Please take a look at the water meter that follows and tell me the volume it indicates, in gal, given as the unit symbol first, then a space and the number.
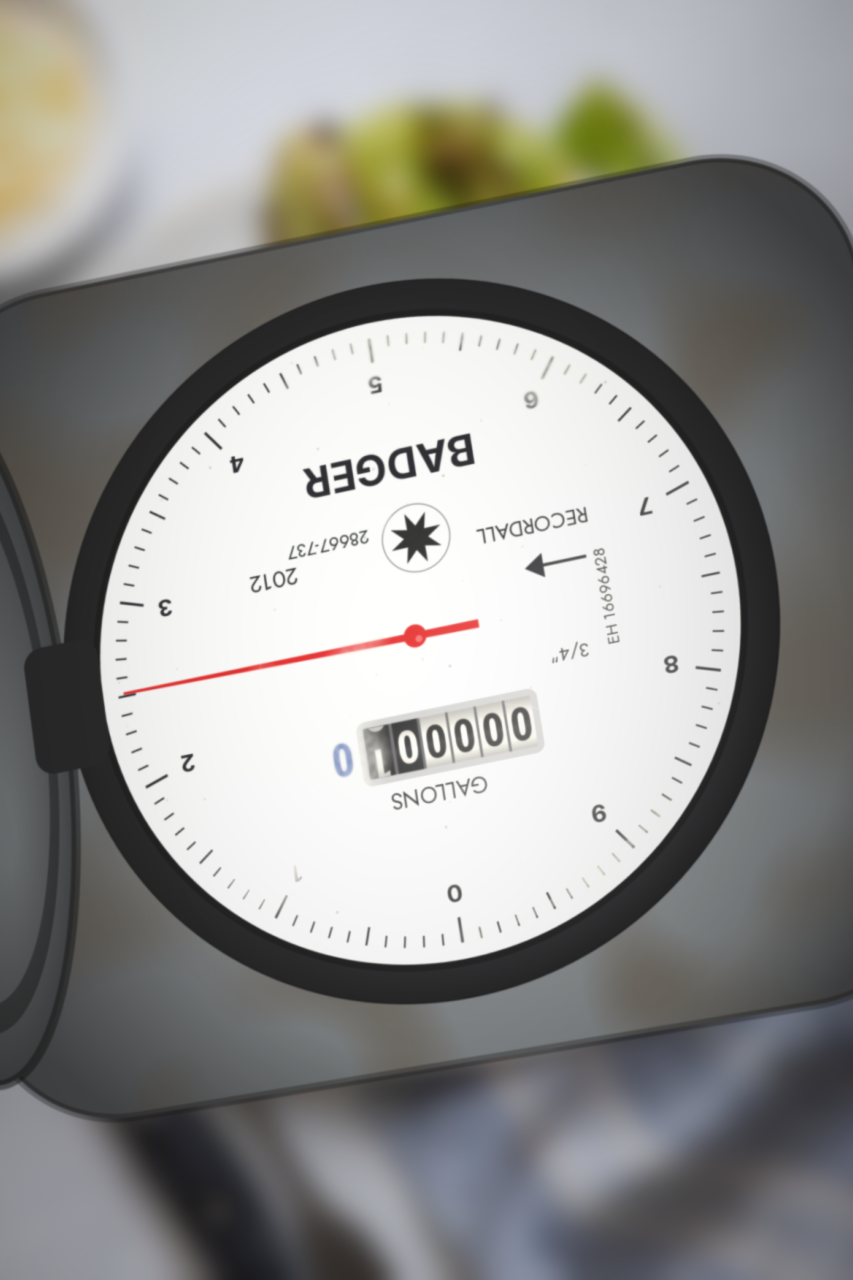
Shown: gal 12.5
